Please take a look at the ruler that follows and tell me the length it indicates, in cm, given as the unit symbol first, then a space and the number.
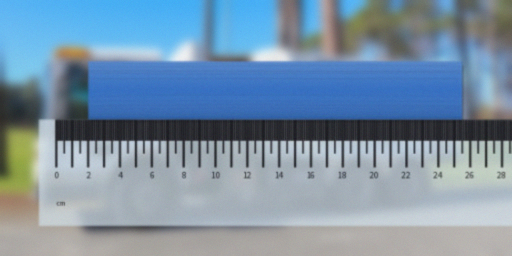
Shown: cm 23.5
